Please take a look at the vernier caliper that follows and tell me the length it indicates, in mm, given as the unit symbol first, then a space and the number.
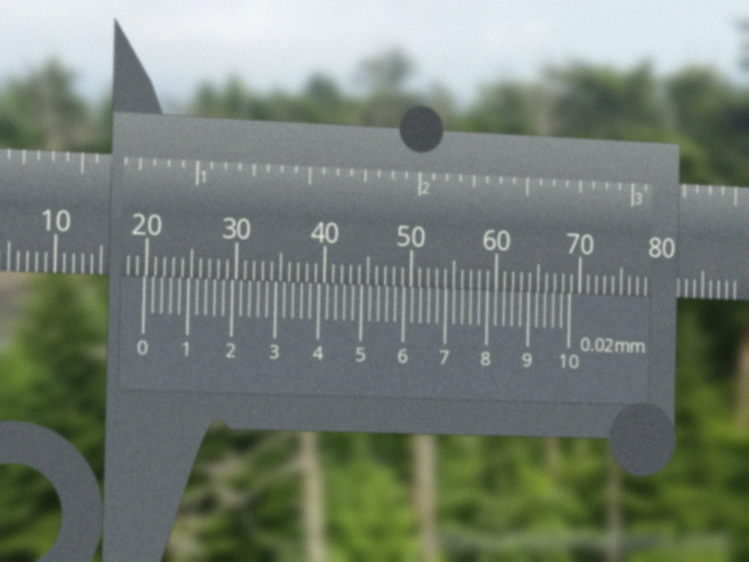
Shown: mm 19.8
